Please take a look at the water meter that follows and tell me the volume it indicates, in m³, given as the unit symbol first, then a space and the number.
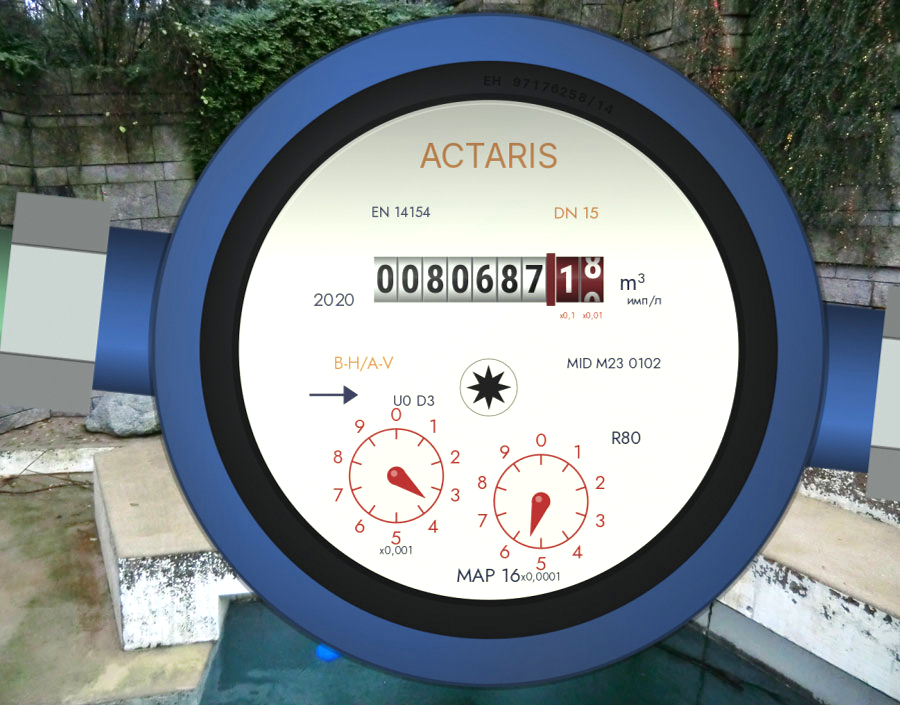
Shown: m³ 80687.1835
